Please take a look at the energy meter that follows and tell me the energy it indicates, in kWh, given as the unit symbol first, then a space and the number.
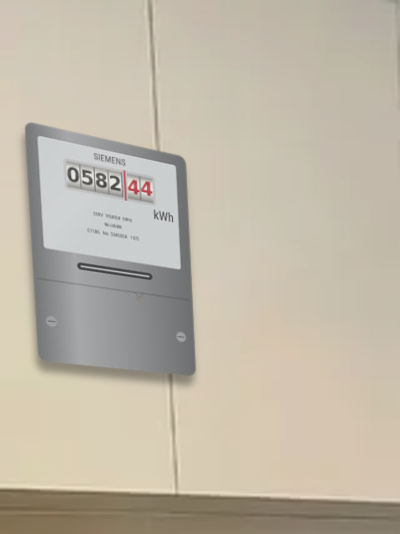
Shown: kWh 582.44
